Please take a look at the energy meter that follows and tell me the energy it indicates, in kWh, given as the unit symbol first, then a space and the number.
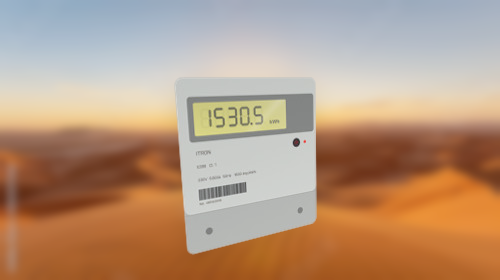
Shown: kWh 1530.5
